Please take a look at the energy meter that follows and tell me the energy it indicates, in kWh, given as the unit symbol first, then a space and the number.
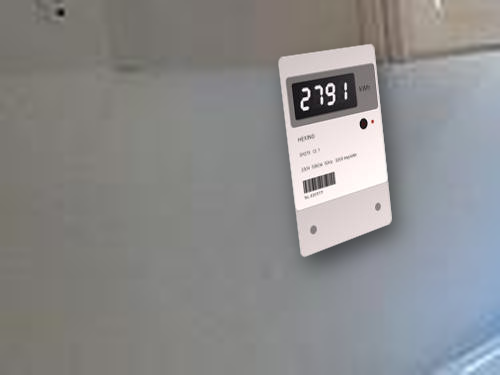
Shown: kWh 2791
